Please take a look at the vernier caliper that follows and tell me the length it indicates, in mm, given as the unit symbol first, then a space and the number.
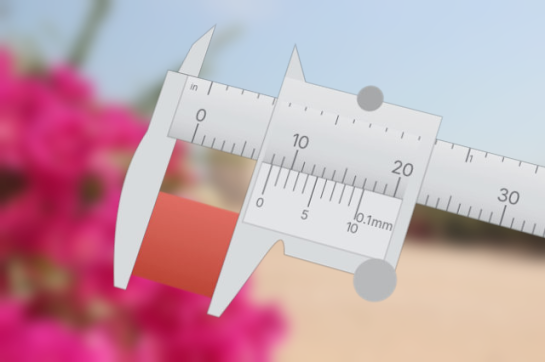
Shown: mm 8.1
